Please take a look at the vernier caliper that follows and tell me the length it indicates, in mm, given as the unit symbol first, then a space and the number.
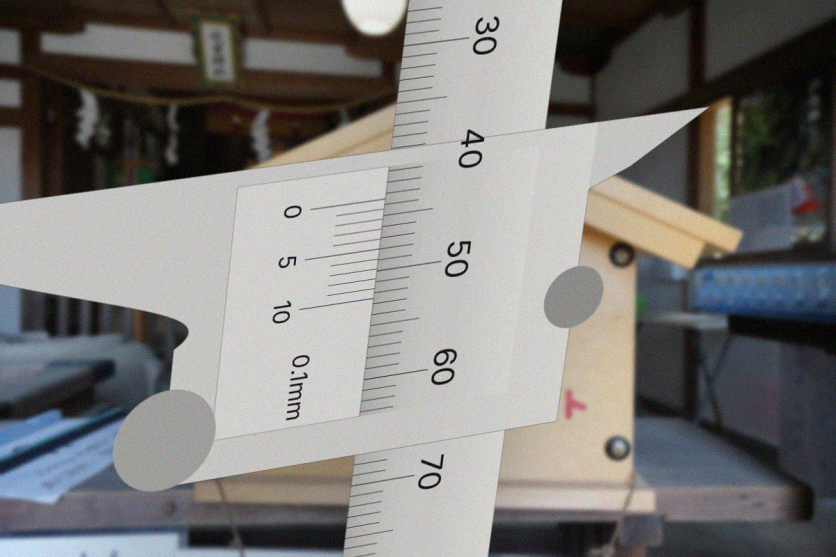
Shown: mm 43.5
